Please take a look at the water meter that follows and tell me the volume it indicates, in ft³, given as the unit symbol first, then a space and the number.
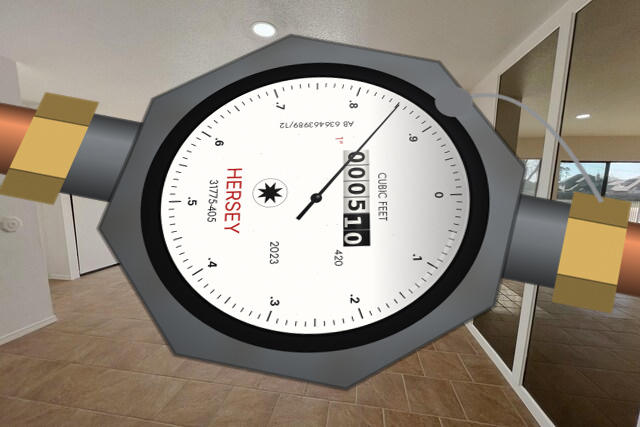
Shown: ft³ 509.85
